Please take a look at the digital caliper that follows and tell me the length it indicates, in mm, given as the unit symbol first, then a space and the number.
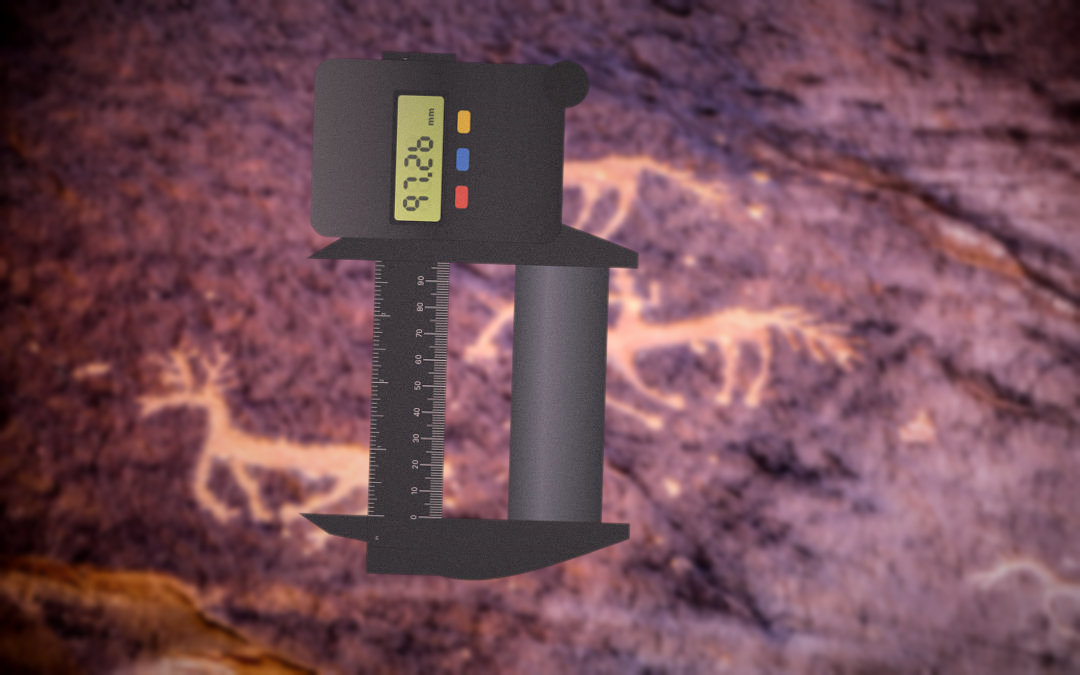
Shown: mm 97.26
